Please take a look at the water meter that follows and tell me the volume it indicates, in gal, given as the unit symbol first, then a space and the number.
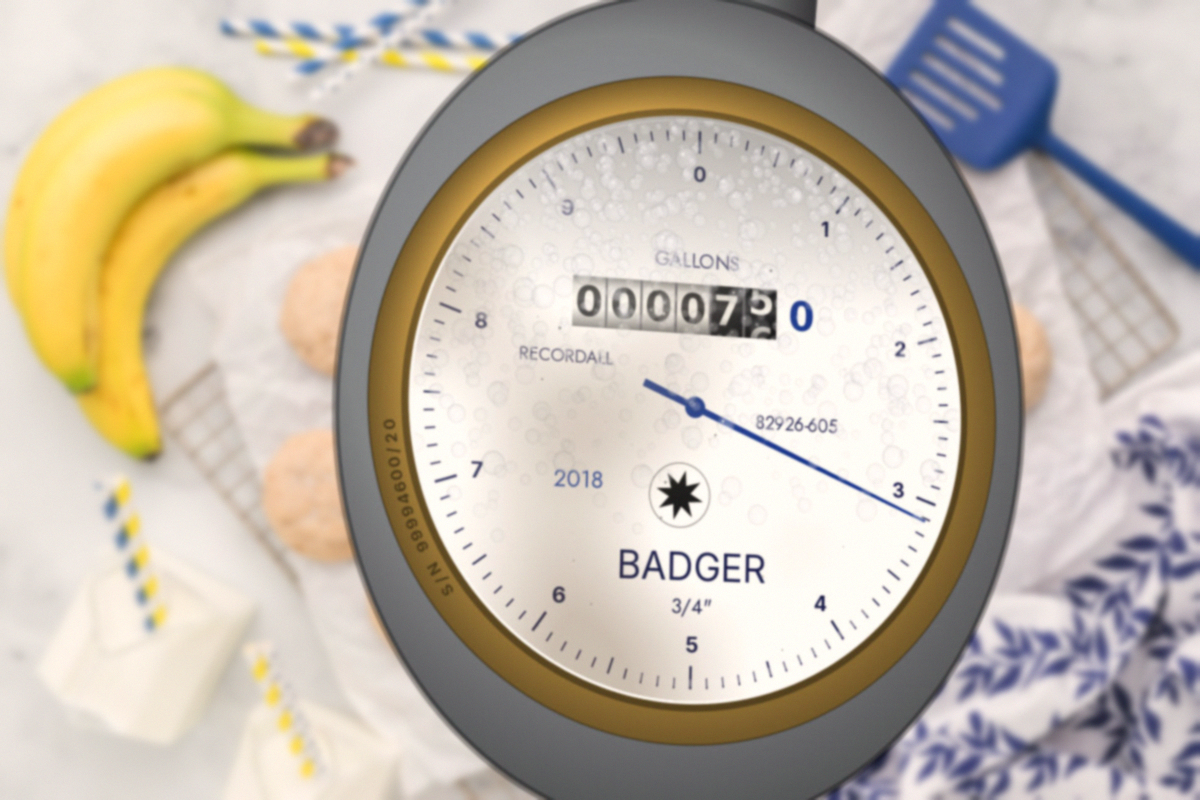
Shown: gal 753.1
